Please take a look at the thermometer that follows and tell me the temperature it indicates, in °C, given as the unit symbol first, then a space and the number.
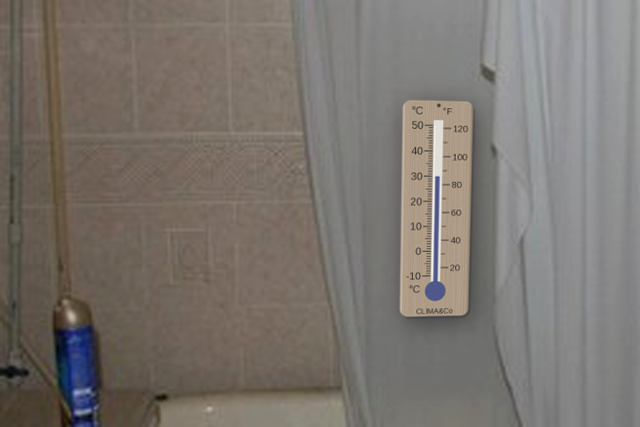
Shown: °C 30
